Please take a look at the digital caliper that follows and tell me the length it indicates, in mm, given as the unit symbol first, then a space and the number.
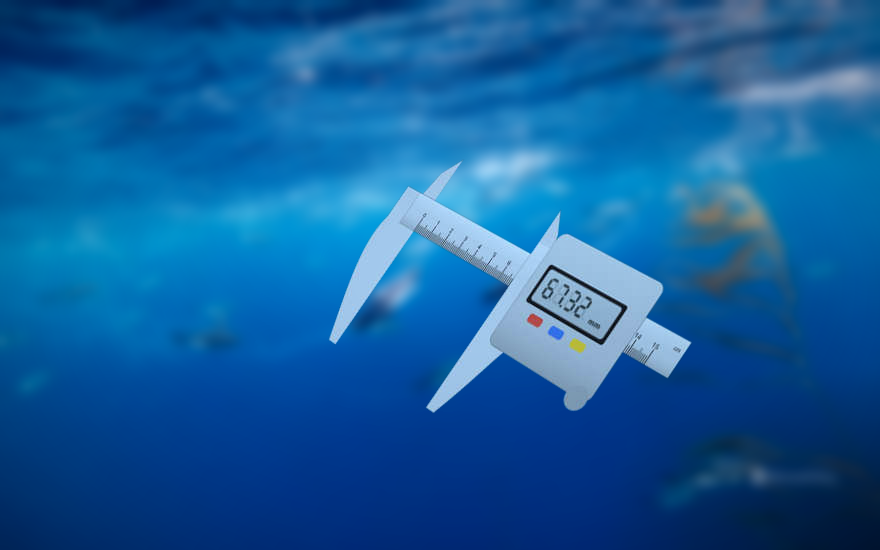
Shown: mm 67.32
